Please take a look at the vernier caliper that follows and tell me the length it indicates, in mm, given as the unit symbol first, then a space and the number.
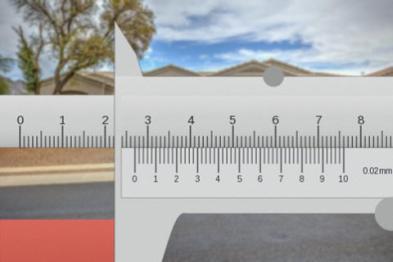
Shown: mm 27.0
